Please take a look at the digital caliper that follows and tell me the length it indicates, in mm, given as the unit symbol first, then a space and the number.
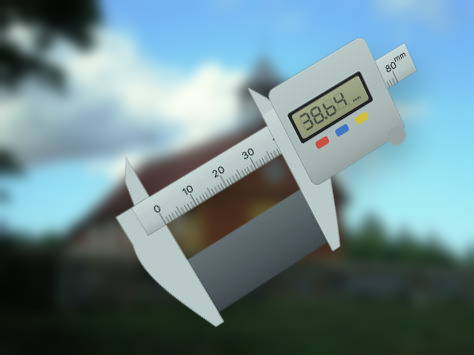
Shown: mm 38.64
